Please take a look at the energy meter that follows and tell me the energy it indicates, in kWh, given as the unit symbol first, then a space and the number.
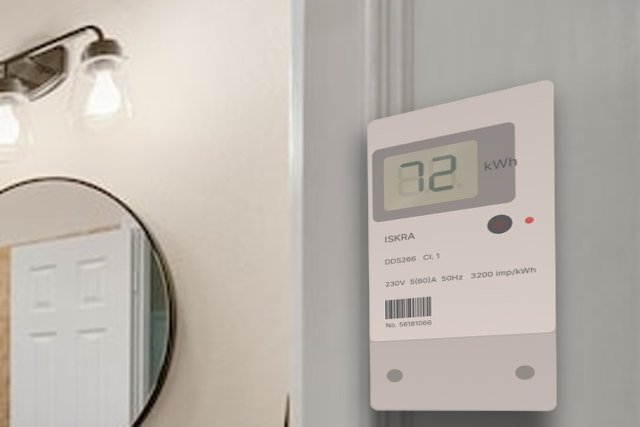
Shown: kWh 72
